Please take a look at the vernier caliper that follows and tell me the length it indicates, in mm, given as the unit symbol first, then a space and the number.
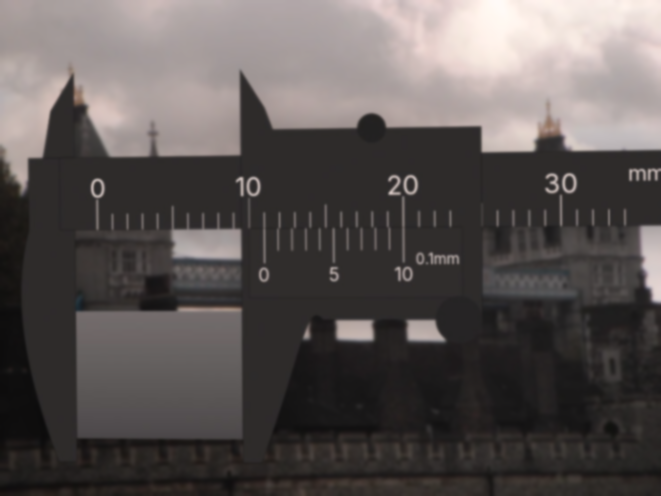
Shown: mm 11.0
